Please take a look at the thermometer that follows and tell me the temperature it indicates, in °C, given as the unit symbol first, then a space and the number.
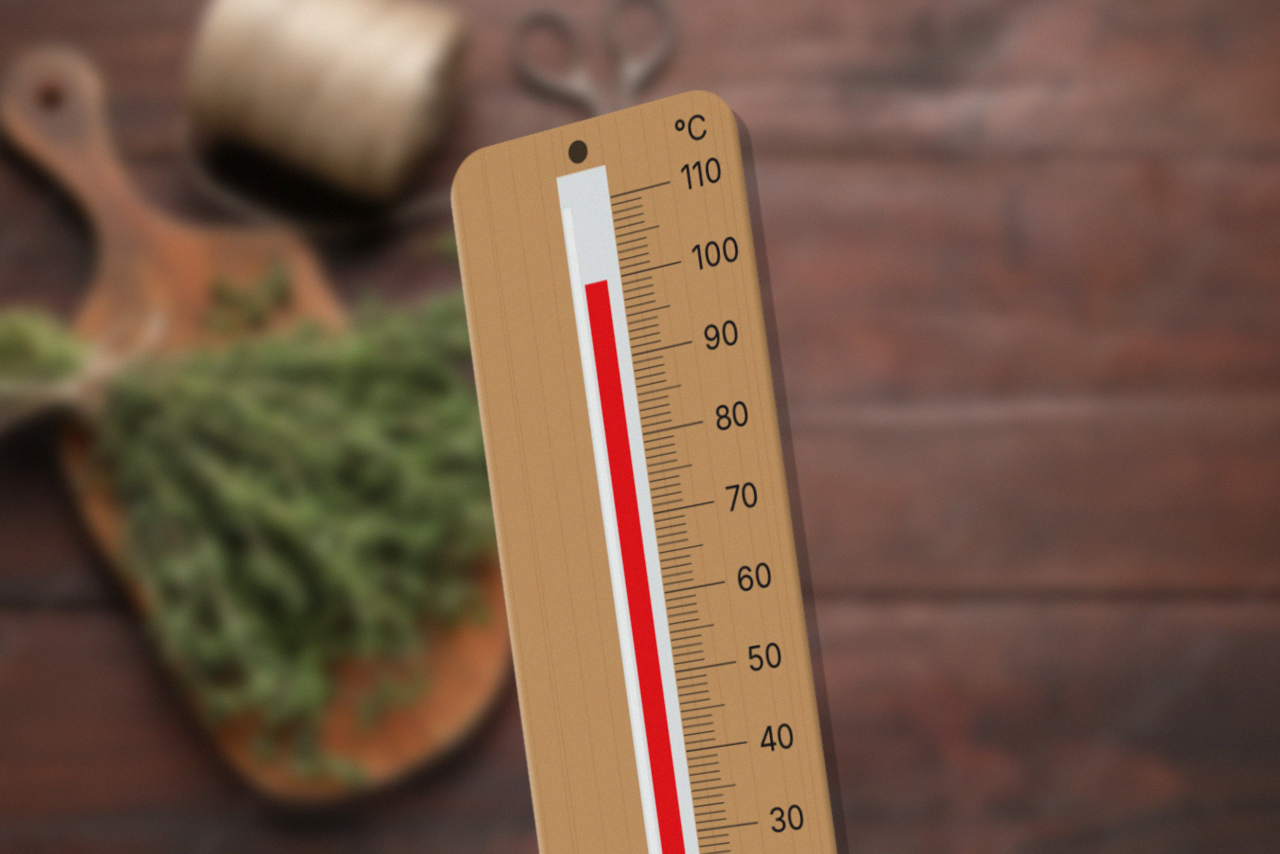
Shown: °C 100
